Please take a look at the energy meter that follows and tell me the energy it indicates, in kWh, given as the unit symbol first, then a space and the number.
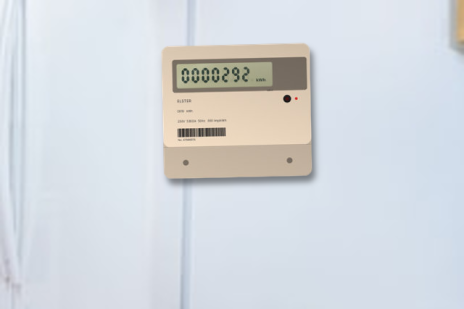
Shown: kWh 292
